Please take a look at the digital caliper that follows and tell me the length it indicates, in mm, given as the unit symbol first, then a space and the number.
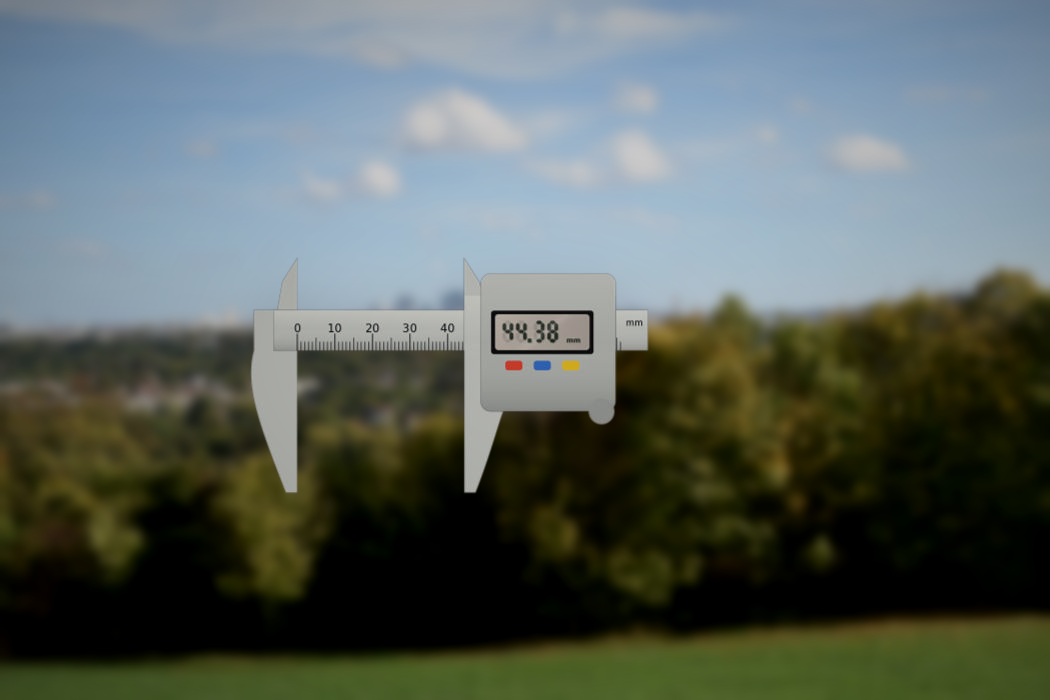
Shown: mm 44.38
